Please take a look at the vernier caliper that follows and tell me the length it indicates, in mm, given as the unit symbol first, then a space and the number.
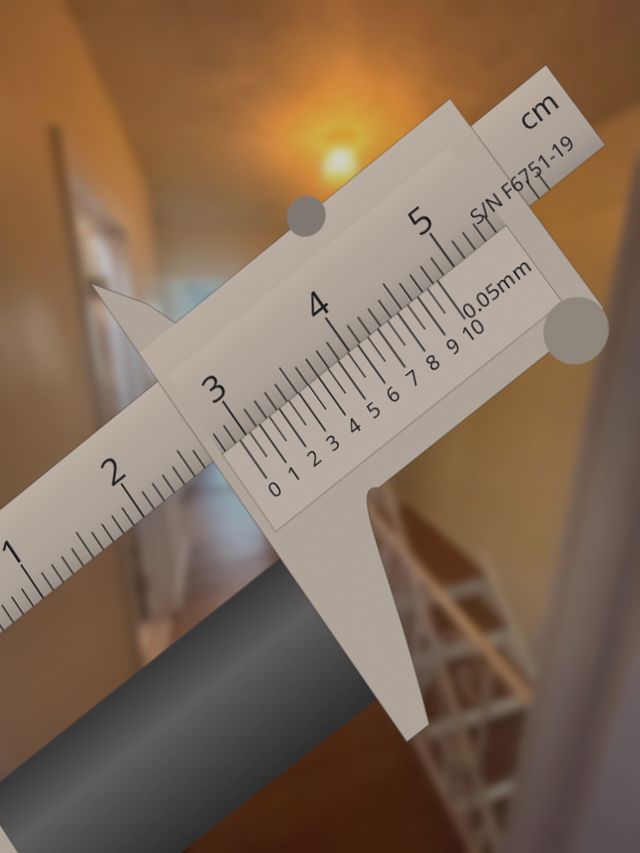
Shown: mm 29.4
